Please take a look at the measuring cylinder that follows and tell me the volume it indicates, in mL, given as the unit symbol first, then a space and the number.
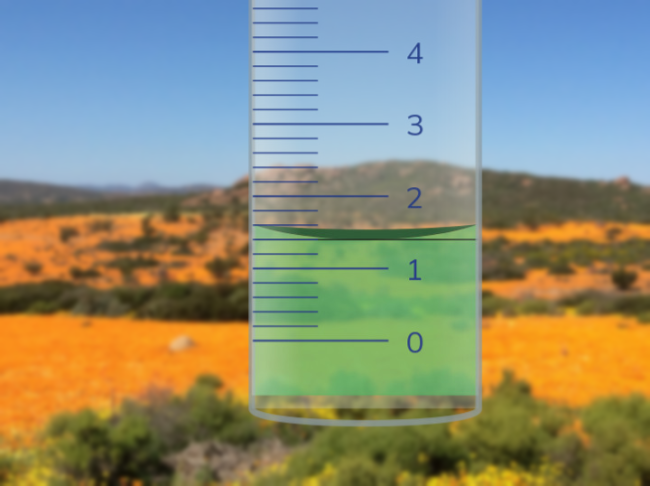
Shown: mL 1.4
